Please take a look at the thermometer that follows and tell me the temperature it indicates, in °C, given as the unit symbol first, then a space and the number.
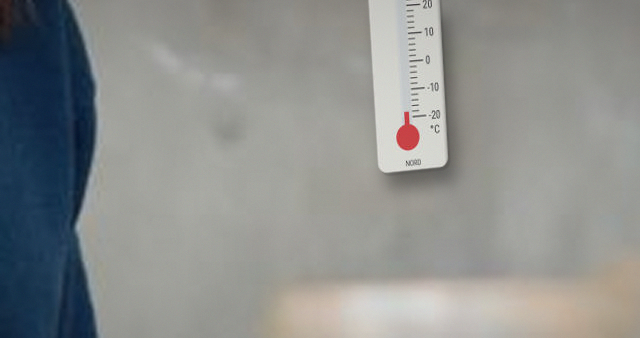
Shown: °C -18
